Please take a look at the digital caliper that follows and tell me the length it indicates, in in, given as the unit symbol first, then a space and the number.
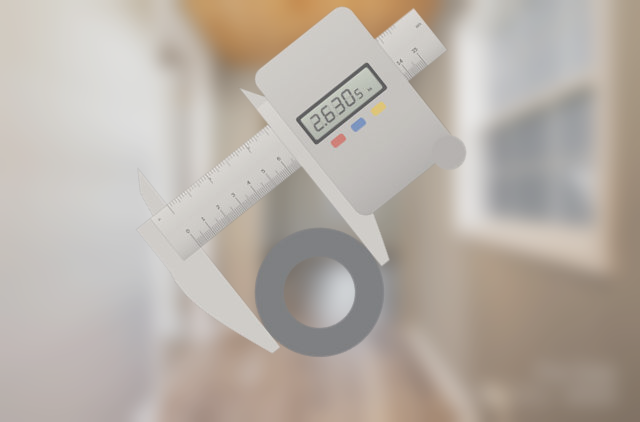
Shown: in 2.6305
